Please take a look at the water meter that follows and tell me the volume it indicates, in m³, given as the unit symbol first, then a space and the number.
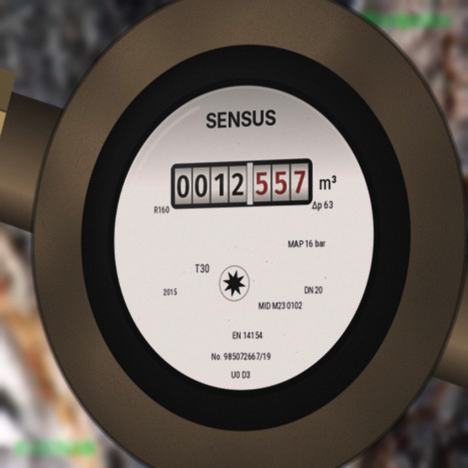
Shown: m³ 12.557
